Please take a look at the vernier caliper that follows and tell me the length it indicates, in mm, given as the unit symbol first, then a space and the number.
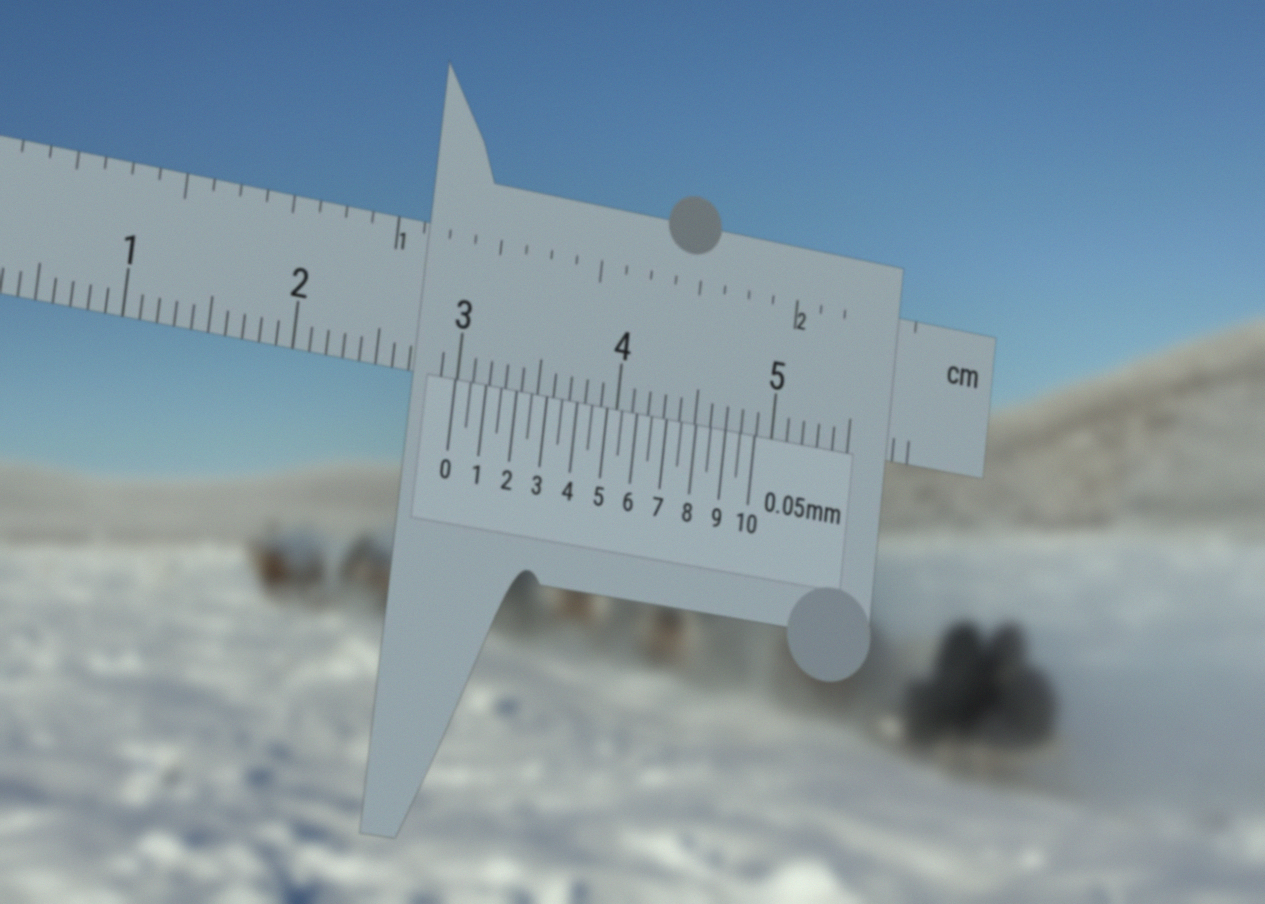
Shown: mm 29.9
